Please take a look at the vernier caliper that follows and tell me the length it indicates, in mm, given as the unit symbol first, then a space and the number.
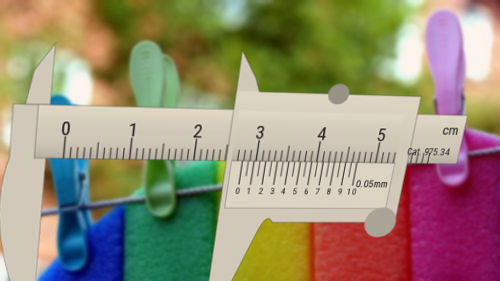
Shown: mm 27.8
